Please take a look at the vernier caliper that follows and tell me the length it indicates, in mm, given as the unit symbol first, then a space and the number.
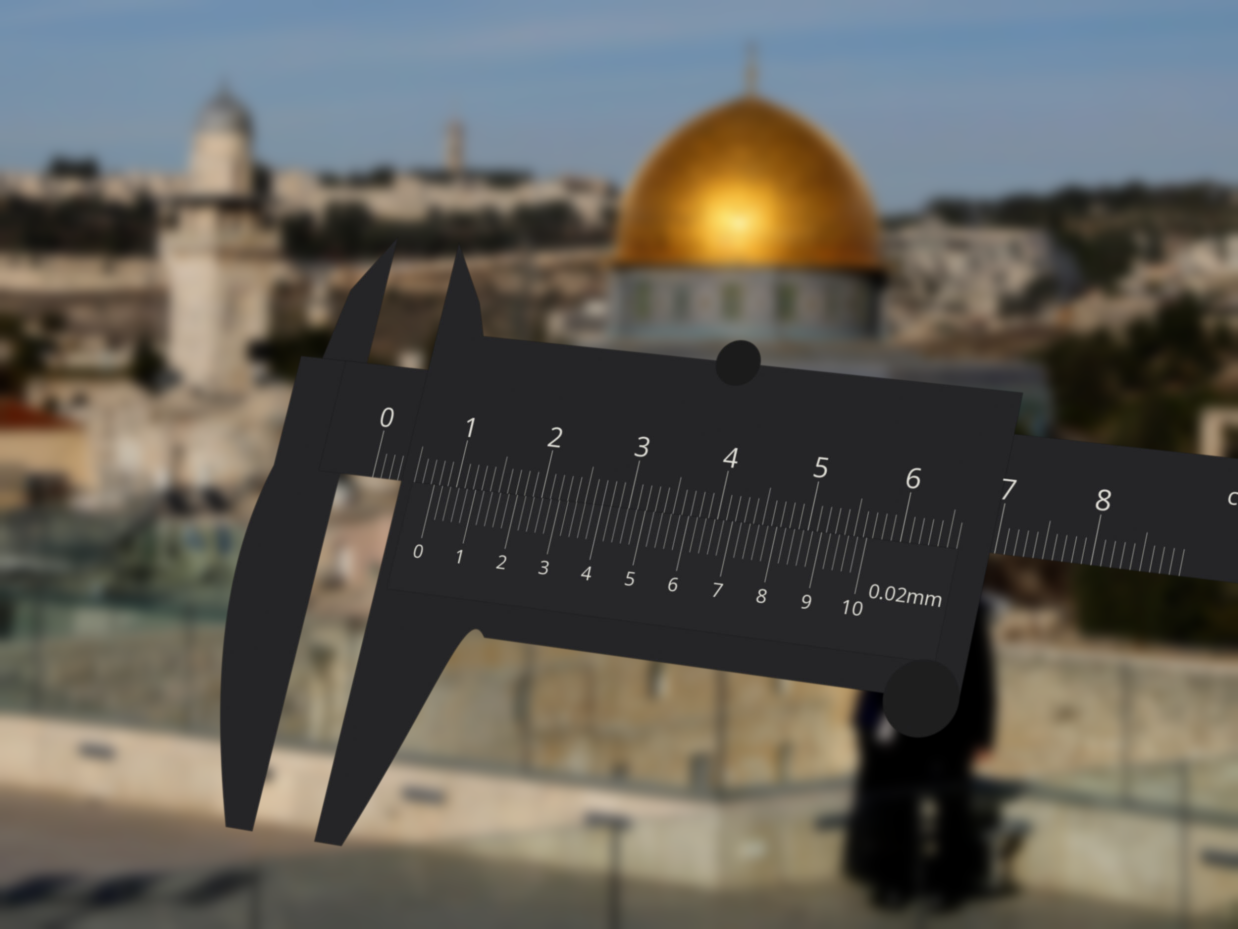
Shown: mm 7.4
